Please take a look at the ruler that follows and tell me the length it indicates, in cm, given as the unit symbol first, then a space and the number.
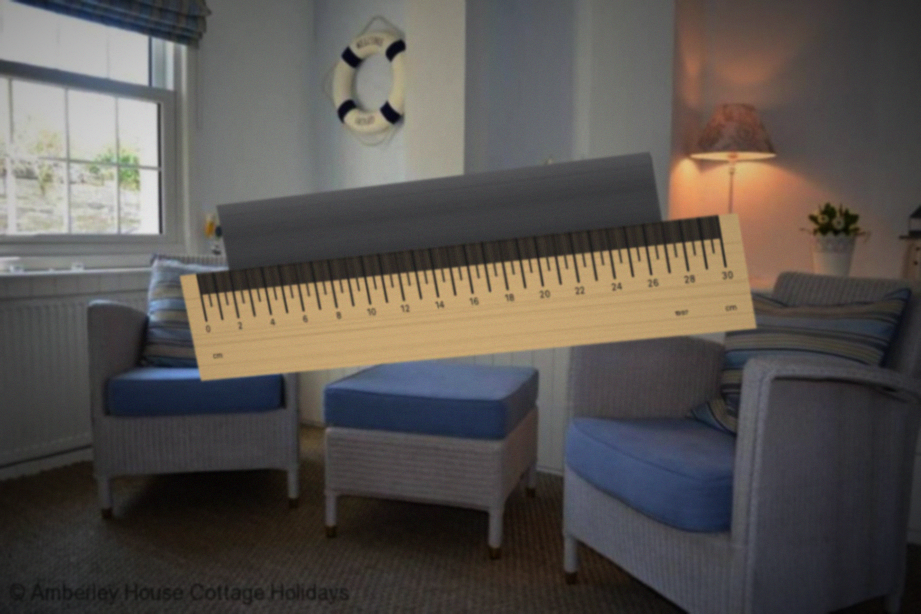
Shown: cm 25
